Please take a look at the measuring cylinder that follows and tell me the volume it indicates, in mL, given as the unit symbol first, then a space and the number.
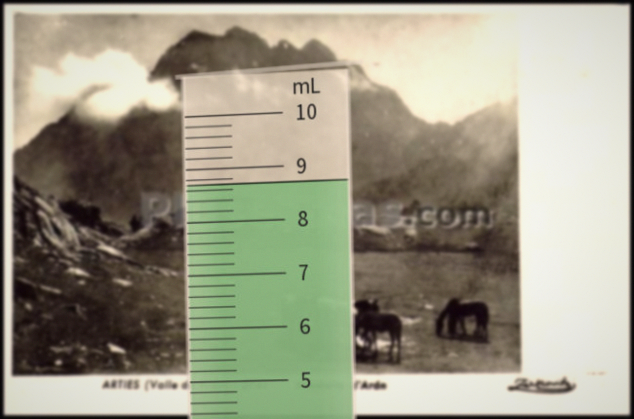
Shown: mL 8.7
